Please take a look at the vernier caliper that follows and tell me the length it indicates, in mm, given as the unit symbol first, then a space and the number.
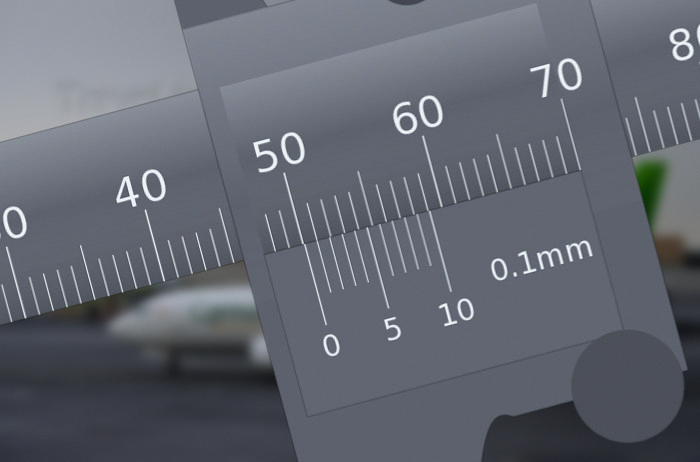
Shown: mm 50.1
